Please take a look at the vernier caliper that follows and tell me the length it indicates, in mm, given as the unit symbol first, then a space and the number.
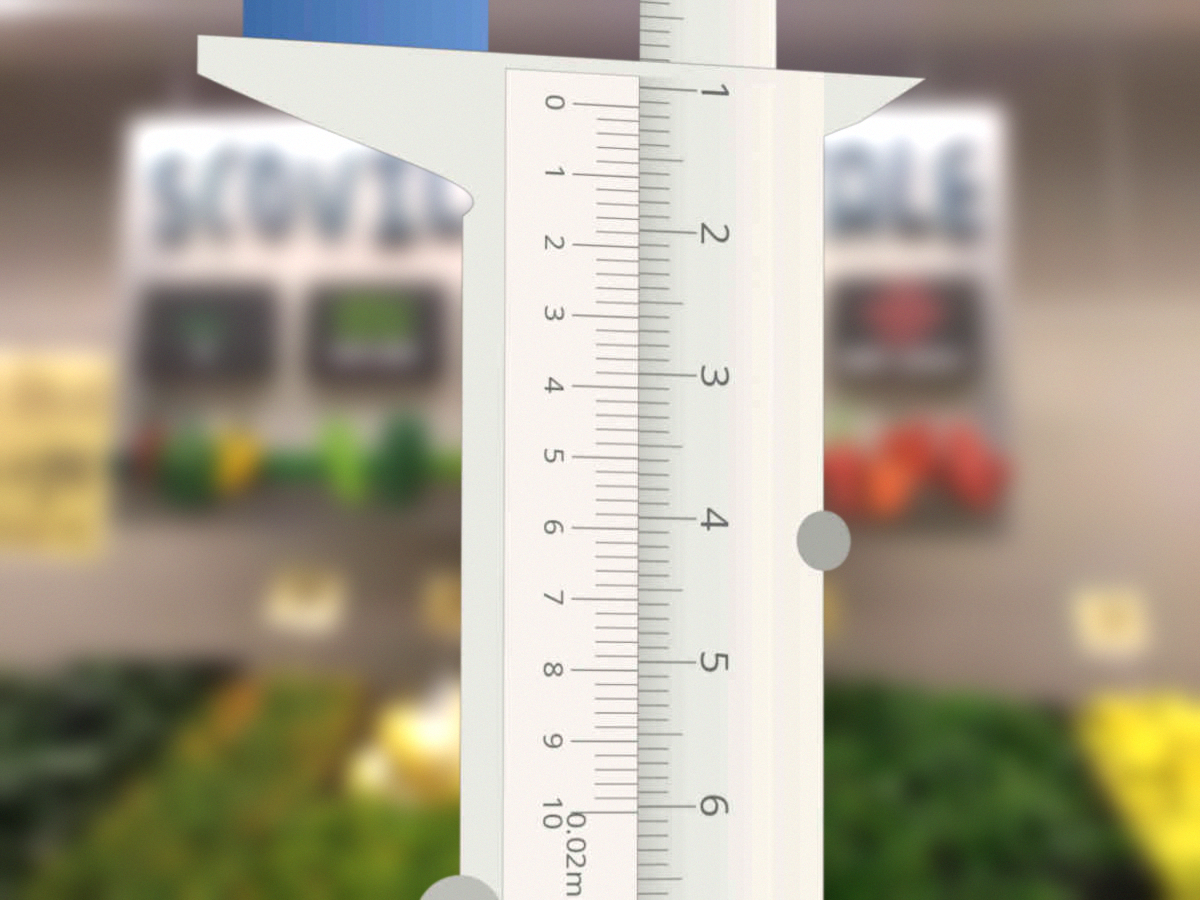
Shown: mm 11.4
